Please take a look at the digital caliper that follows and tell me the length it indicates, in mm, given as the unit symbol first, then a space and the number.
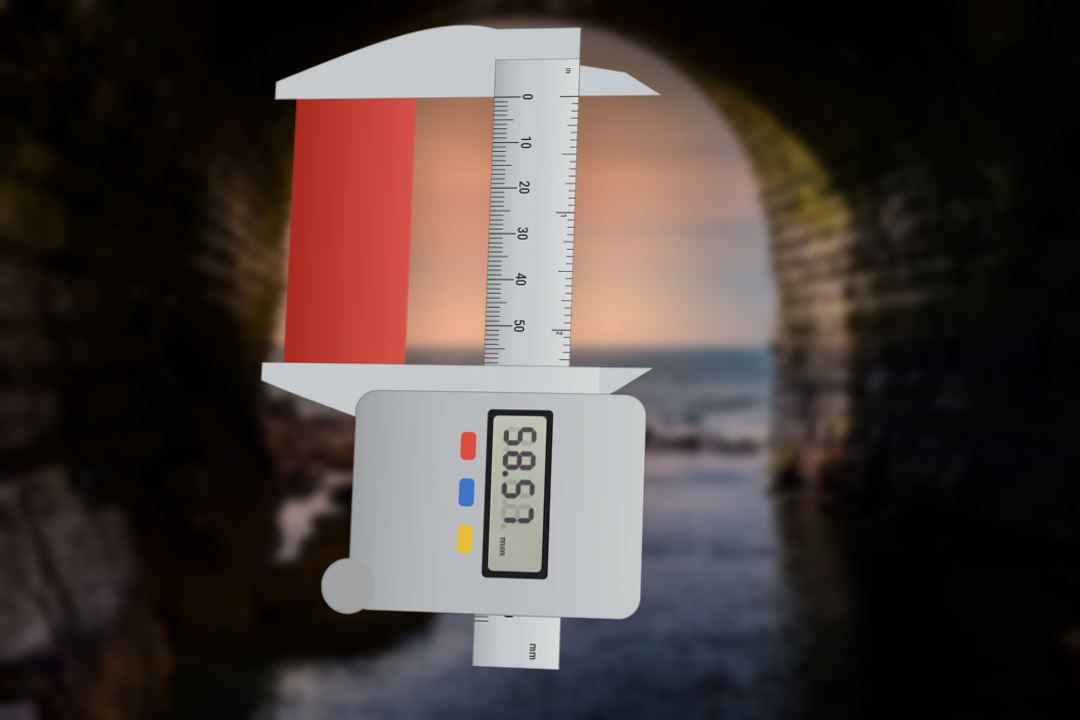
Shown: mm 58.57
